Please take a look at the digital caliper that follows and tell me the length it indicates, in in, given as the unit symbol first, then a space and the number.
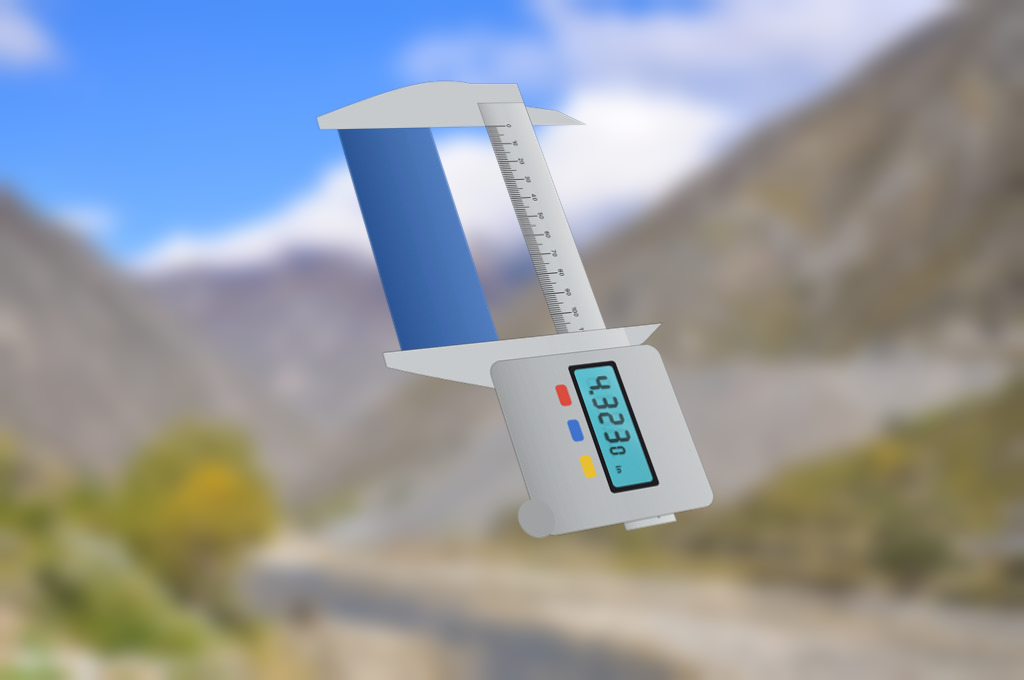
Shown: in 4.3230
